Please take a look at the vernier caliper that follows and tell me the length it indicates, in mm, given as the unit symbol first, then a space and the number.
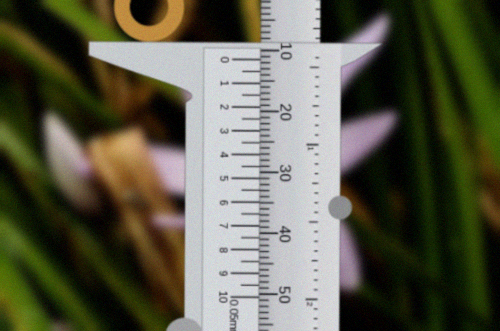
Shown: mm 11.5
